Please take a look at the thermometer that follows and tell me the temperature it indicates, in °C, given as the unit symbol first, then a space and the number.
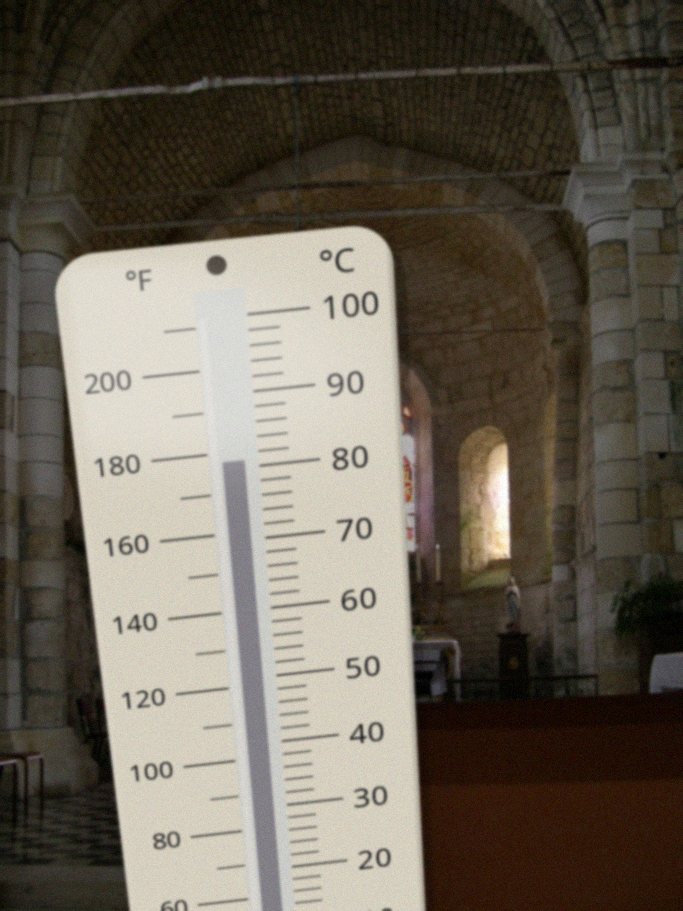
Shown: °C 81
